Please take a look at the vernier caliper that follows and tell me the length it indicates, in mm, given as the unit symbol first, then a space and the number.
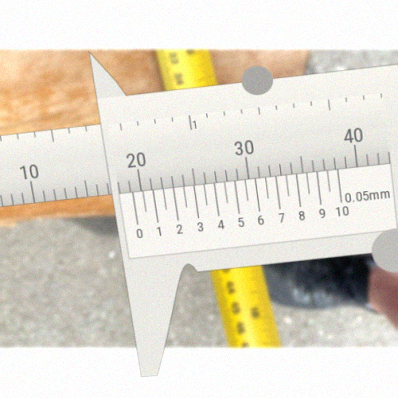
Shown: mm 19.2
